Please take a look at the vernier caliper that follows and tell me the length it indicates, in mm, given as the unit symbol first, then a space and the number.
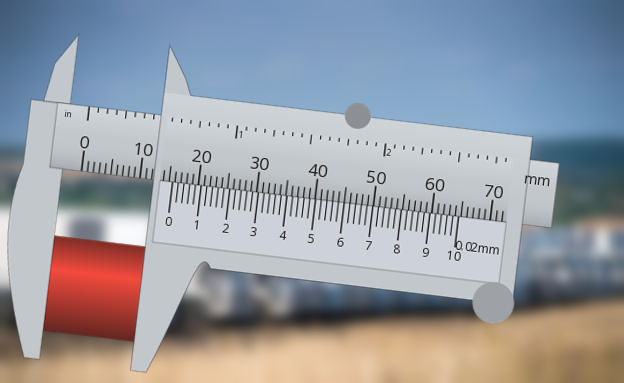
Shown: mm 15.6
